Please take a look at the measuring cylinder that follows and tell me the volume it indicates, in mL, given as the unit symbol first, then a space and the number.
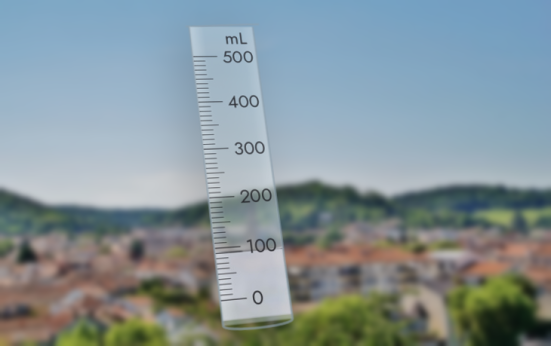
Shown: mL 90
